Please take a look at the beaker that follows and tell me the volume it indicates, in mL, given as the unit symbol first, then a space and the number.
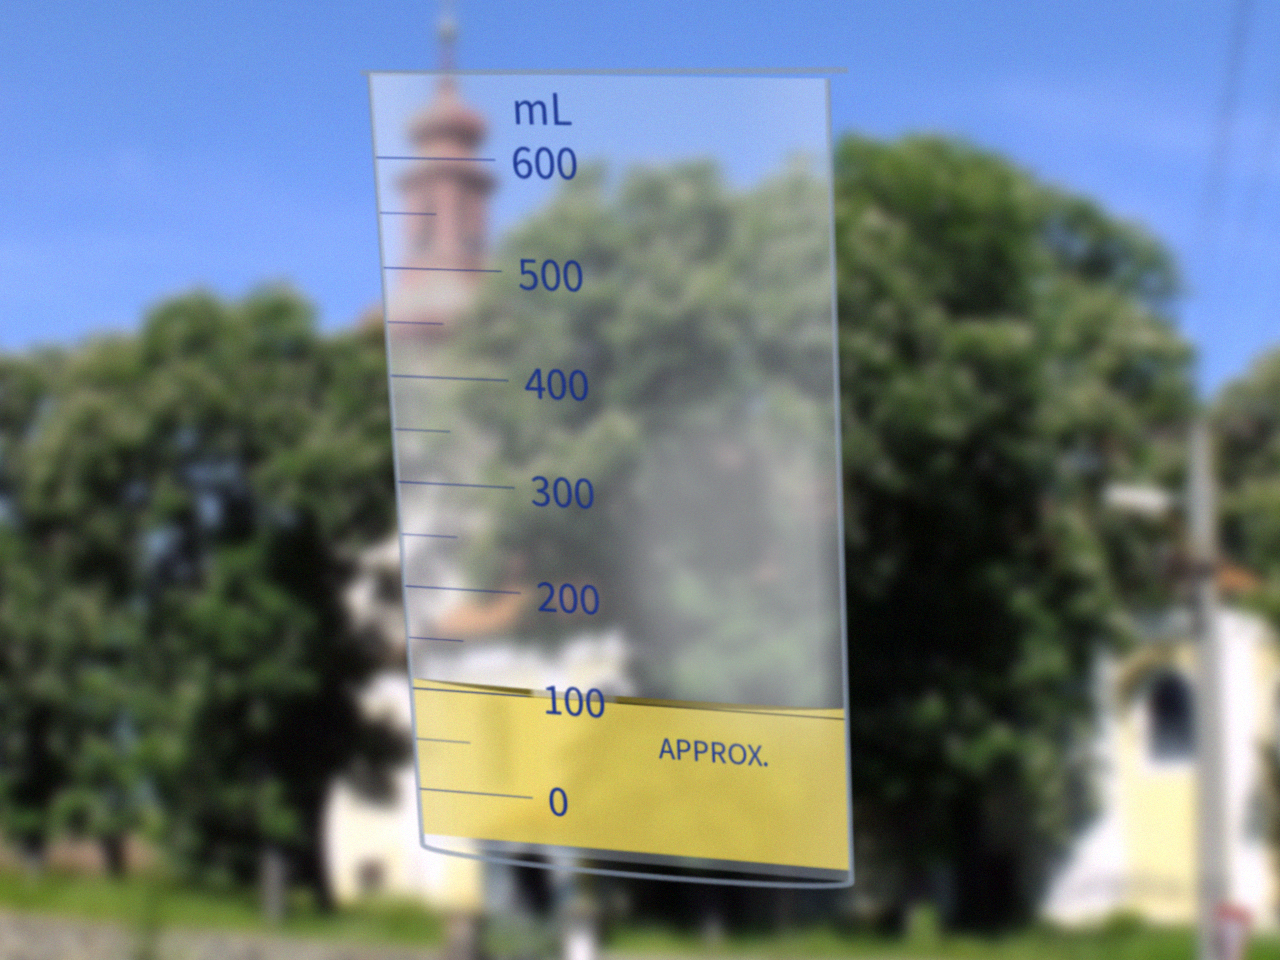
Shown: mL 100
